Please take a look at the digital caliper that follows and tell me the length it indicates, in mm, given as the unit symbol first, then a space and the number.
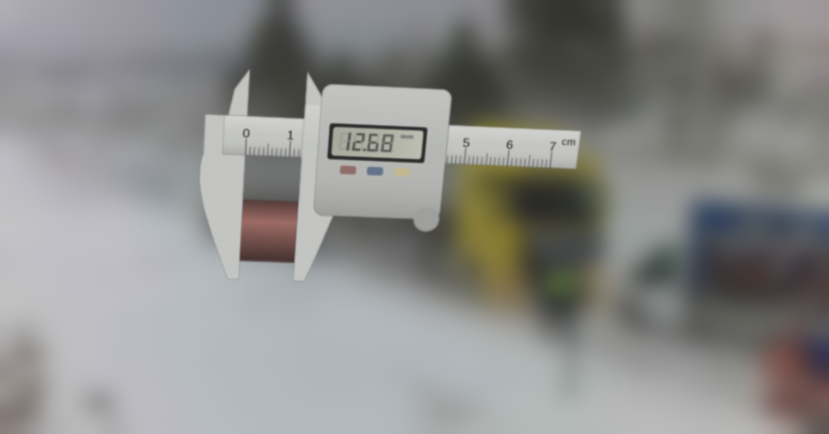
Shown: mm 12.68
